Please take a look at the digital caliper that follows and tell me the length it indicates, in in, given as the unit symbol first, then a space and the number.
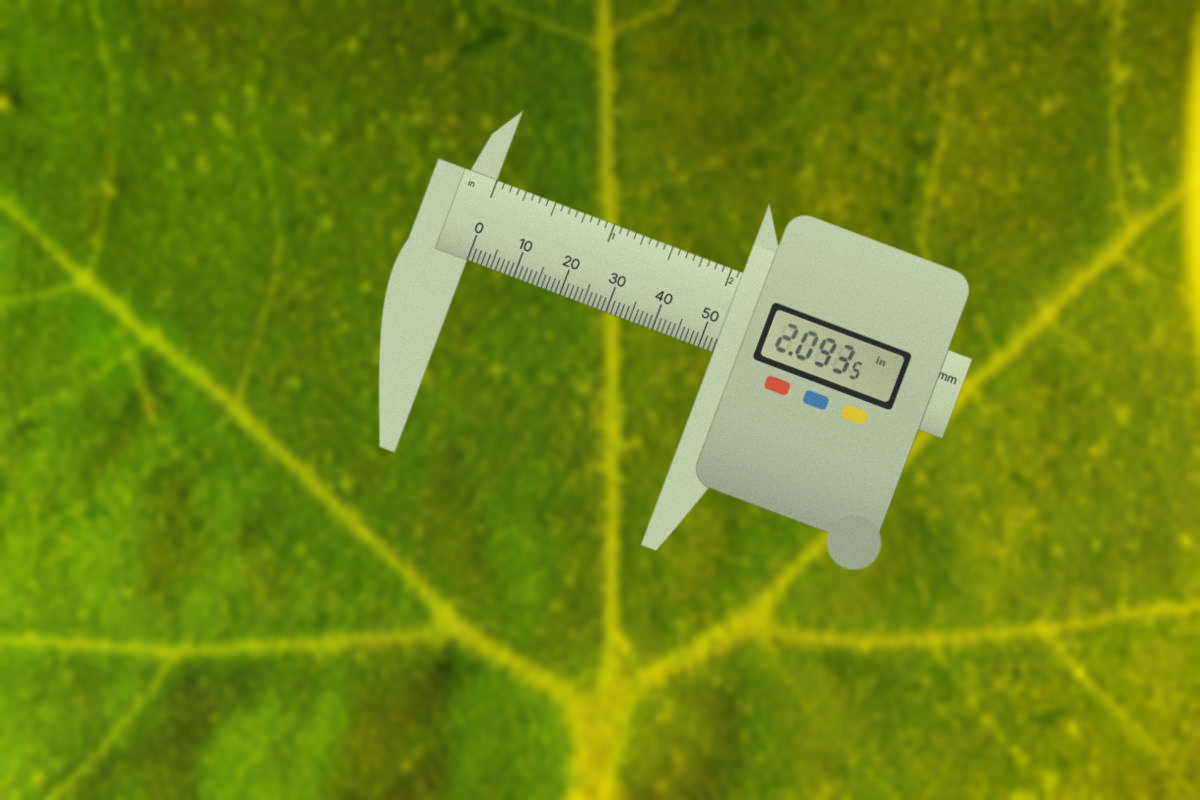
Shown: in 2.0935
